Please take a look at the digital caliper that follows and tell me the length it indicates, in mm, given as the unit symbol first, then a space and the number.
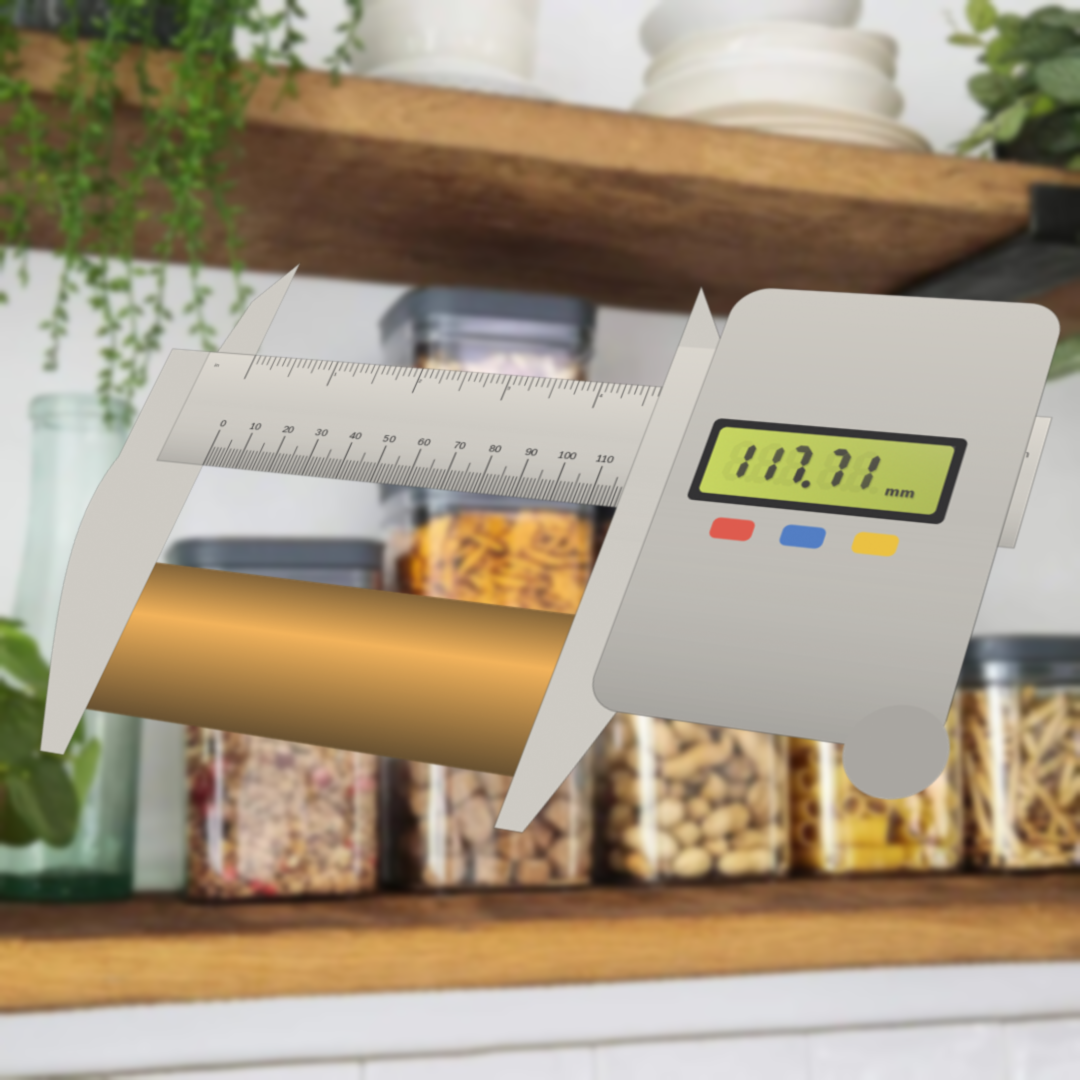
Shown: mm 117.71
